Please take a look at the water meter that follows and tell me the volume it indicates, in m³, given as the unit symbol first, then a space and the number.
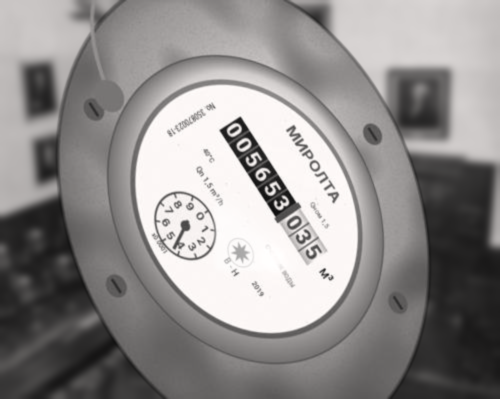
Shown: m³ 5653.0354
